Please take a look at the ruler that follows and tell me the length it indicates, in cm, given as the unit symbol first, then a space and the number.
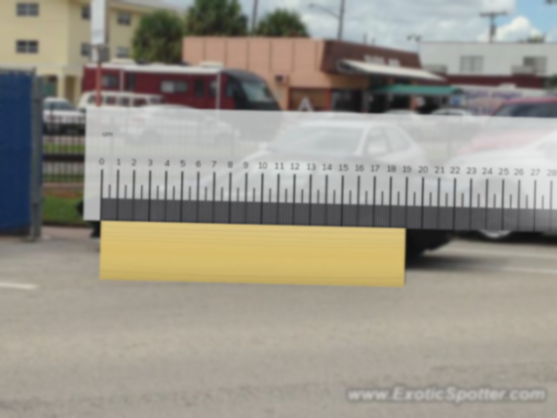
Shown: cm 19
